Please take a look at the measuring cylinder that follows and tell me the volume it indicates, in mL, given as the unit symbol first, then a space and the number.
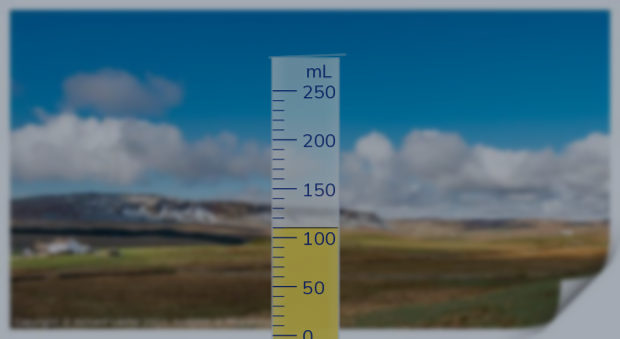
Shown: mL 110
